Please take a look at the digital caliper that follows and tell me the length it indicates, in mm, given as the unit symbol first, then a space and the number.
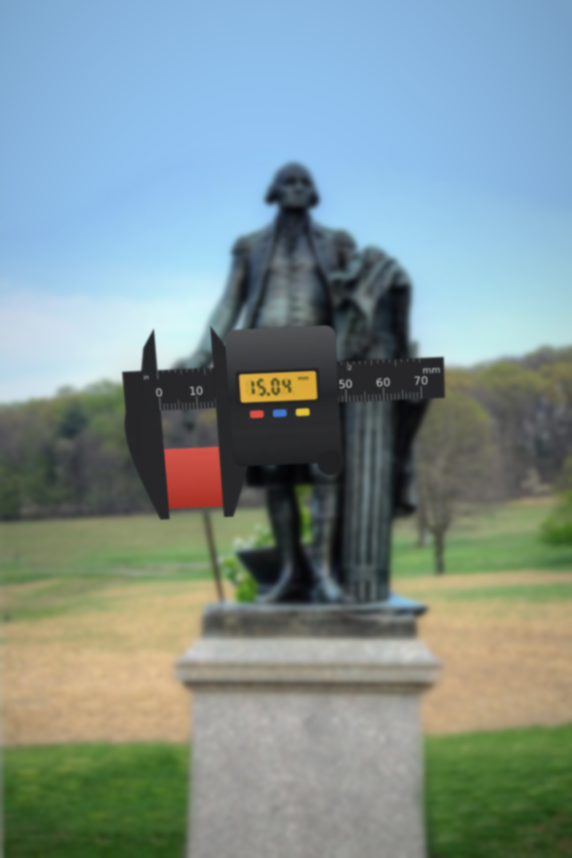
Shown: mm 15.04
